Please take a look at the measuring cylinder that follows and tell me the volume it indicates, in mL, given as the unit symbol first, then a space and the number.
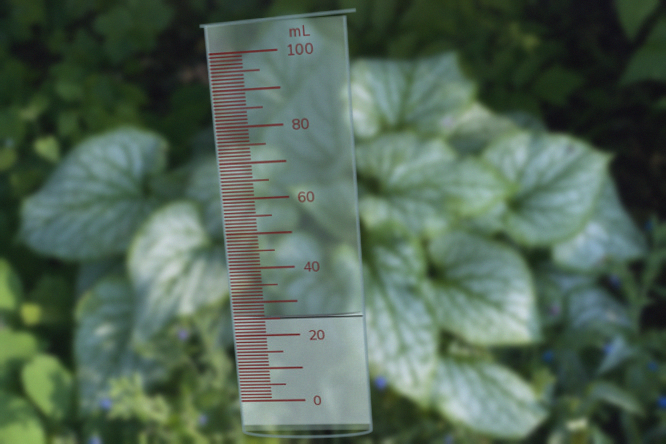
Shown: mL 25
